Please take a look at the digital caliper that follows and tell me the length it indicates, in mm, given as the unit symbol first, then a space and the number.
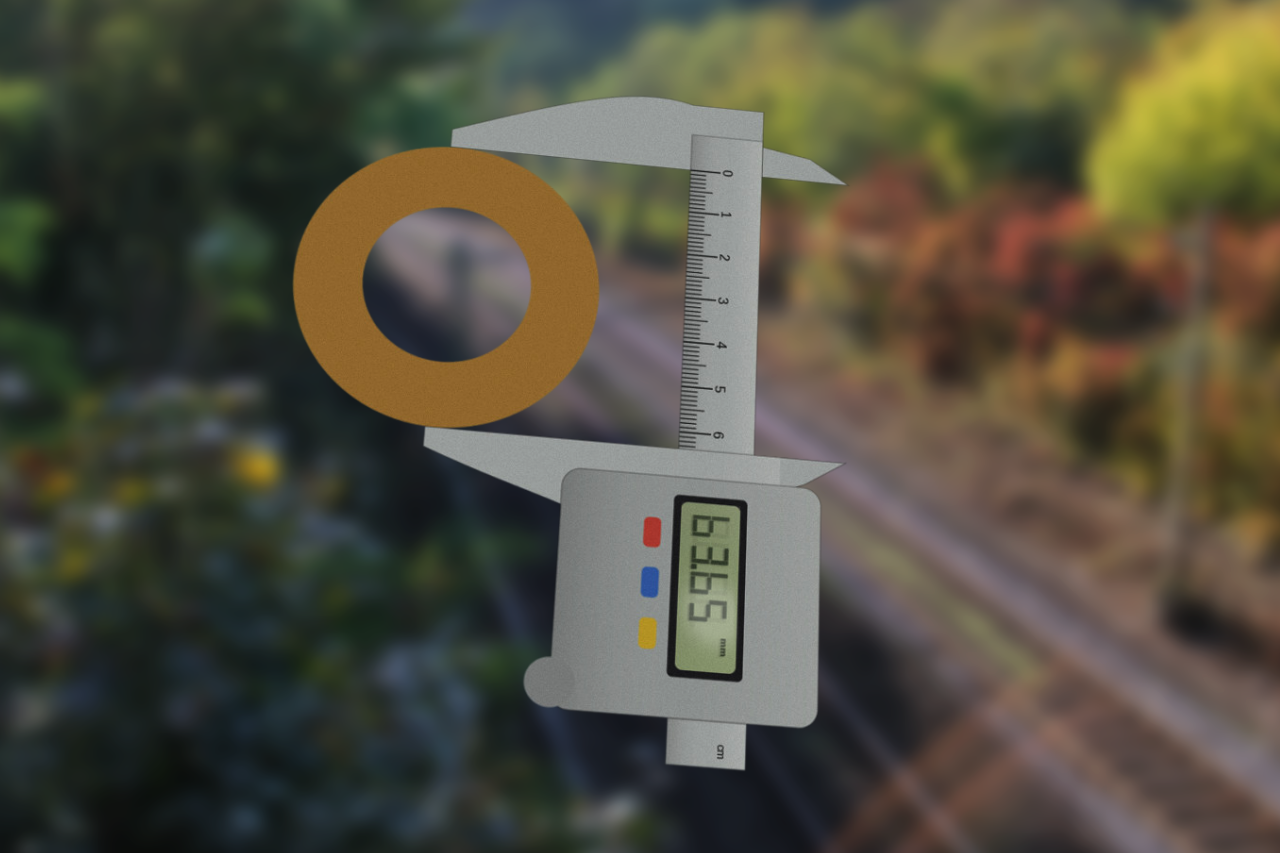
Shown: mm 63.65
